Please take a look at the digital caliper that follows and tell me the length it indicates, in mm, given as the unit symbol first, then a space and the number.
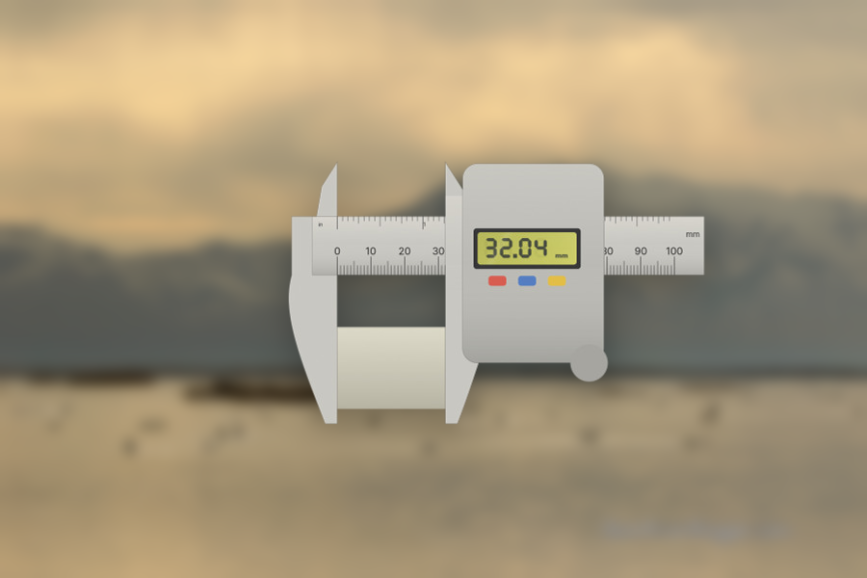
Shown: mm 32.04
